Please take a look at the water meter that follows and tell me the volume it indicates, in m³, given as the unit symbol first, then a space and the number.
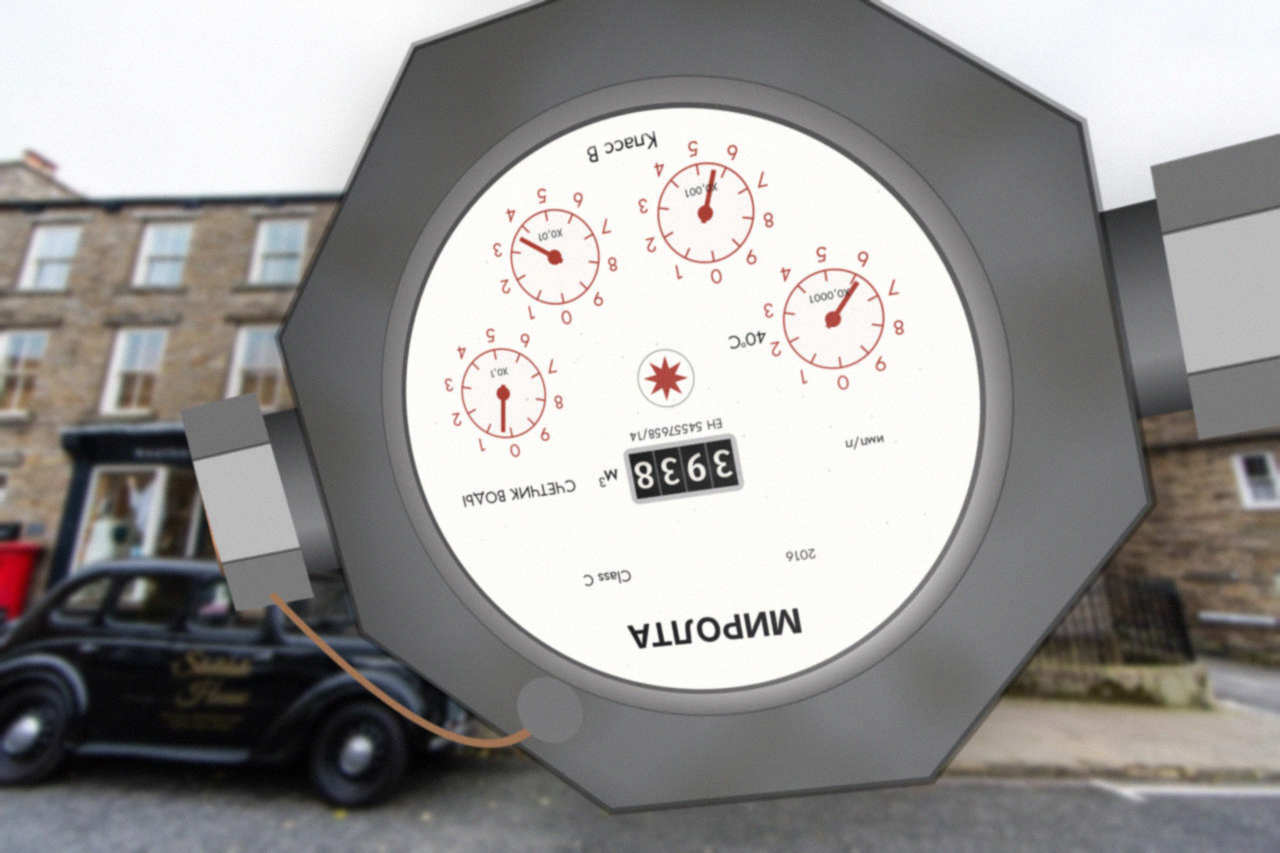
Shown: m³ 3938.0356
